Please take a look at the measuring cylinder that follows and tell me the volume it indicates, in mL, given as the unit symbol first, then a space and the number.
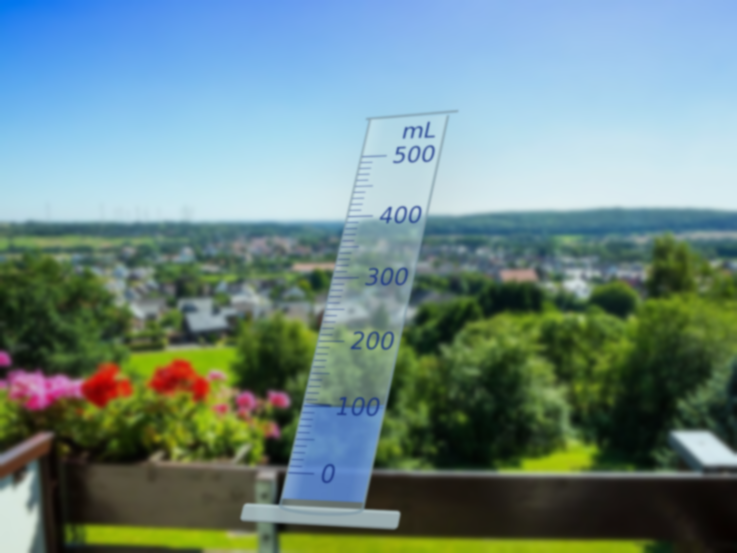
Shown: mL 100
